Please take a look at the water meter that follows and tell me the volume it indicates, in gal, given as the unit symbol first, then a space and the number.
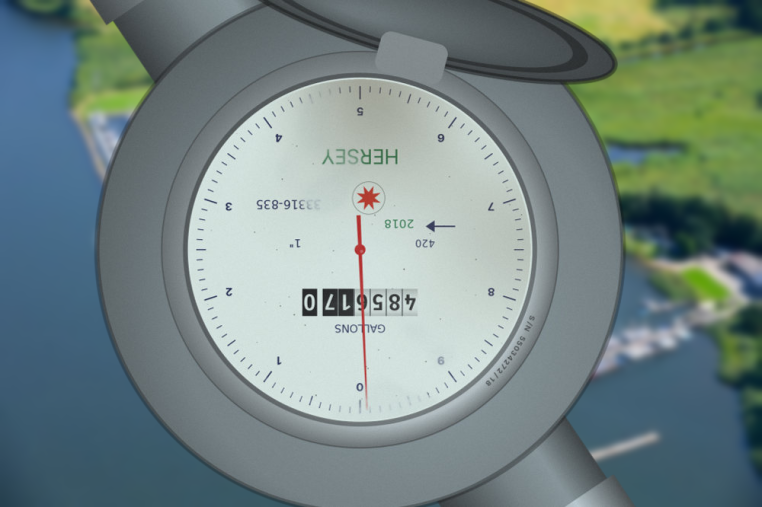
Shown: gal 4856169.9
